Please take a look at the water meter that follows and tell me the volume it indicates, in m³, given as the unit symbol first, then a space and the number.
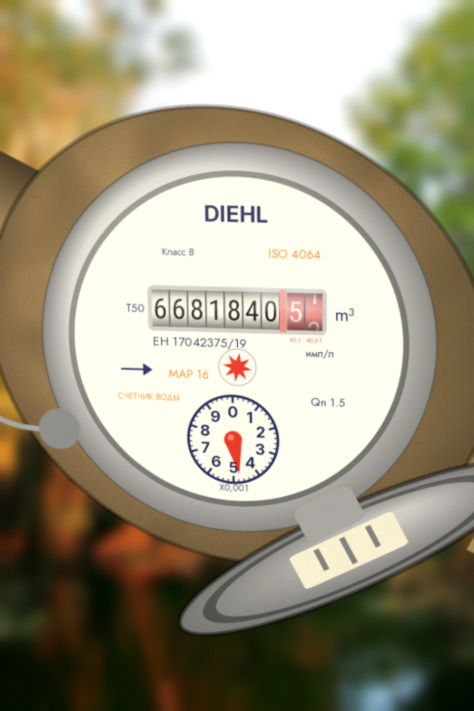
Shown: m³ 6681840.514
